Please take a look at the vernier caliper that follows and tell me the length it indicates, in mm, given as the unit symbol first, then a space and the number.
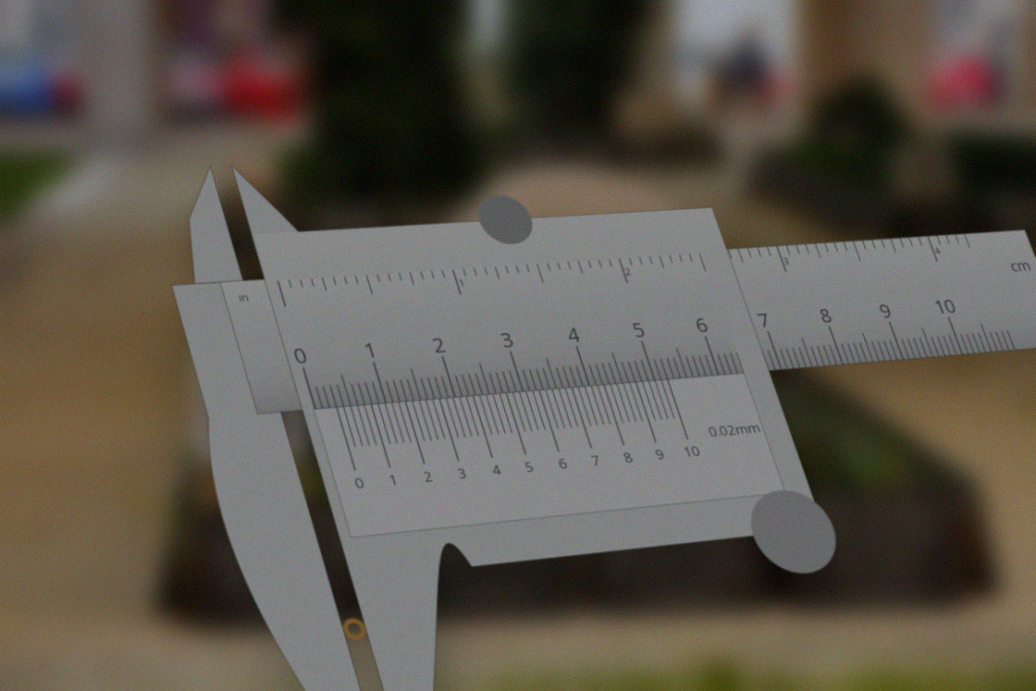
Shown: mm 3.0
